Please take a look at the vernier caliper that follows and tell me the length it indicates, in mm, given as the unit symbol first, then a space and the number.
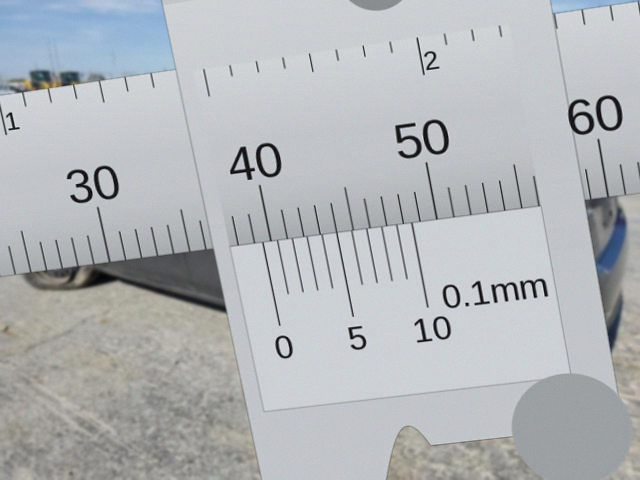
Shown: mm 39.5
